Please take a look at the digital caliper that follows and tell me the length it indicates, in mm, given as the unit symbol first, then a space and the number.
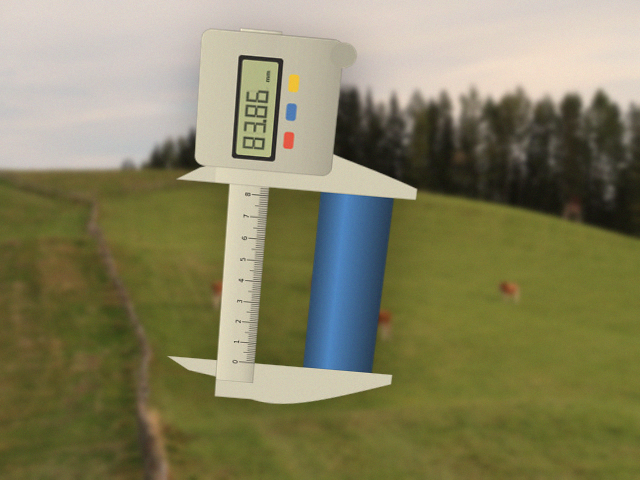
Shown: mm 83.86
